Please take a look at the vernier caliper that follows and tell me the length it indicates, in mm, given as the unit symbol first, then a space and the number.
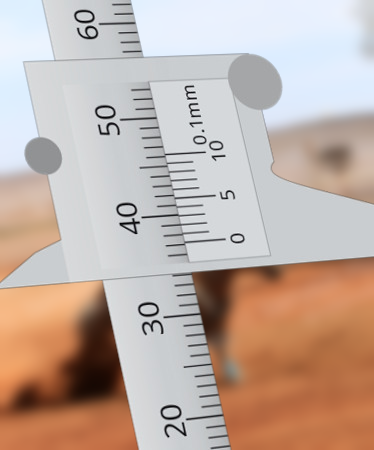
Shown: mm 37.2
